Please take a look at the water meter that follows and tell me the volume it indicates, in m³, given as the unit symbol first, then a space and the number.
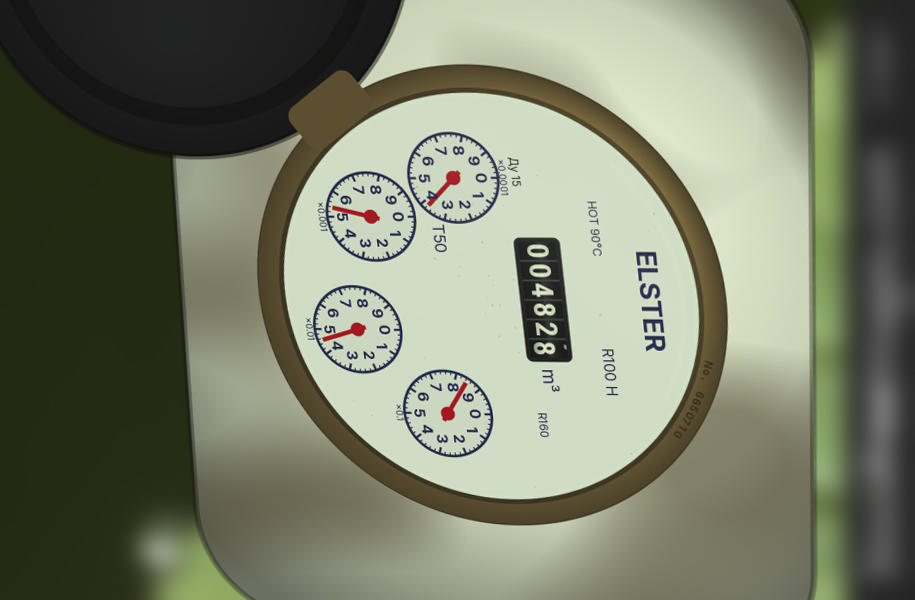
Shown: m³ 4827.8453
